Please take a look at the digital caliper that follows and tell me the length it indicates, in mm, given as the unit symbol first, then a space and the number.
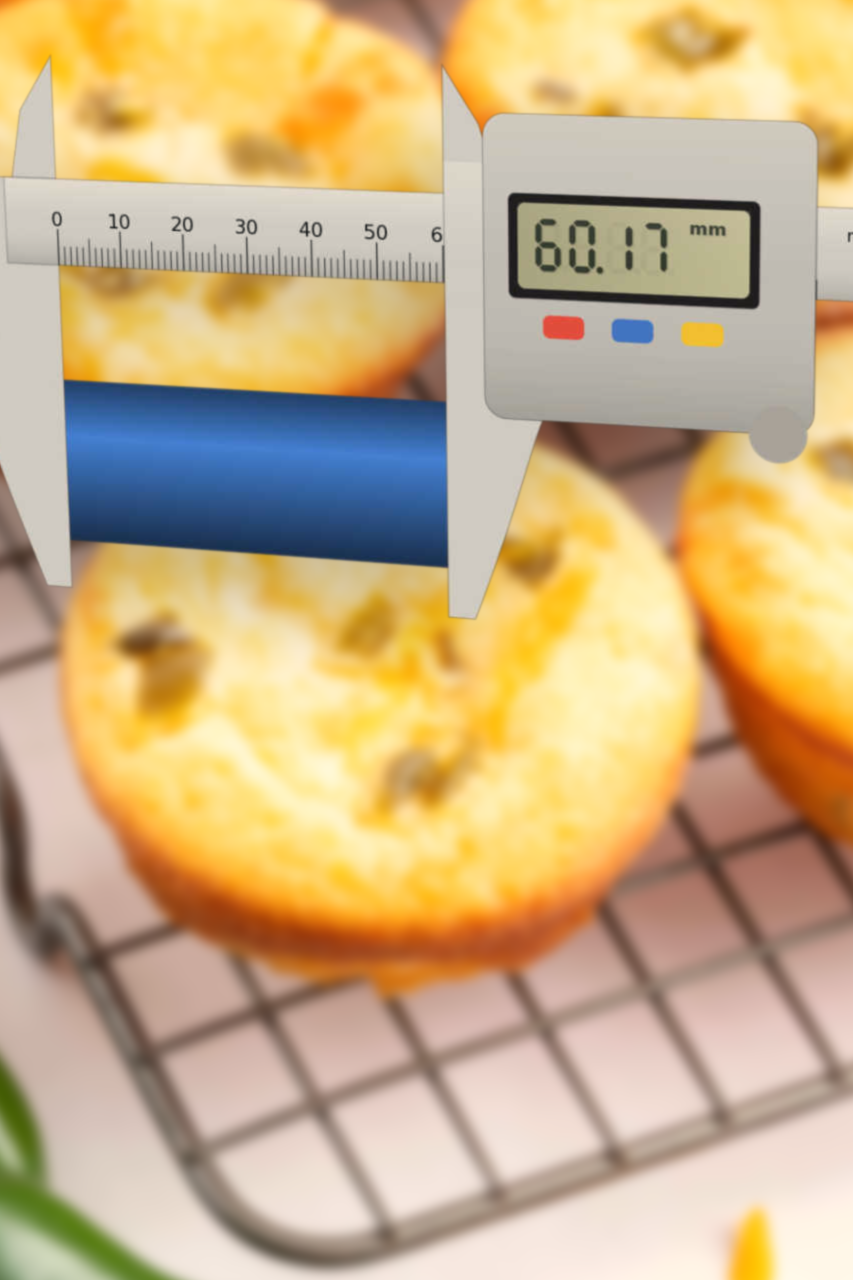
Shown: mm 60.17
